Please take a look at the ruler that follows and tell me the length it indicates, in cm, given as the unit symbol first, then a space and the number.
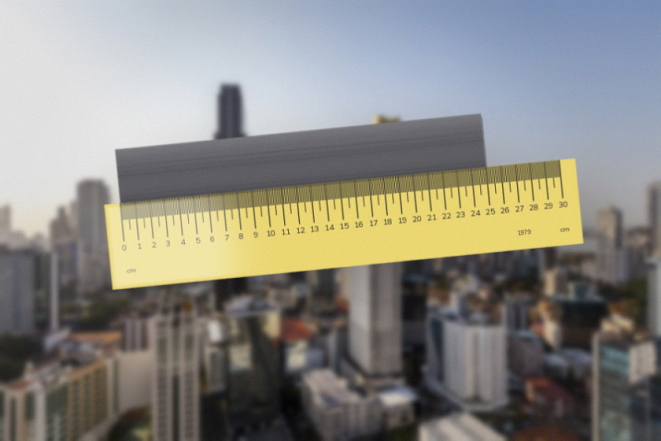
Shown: cm 25
